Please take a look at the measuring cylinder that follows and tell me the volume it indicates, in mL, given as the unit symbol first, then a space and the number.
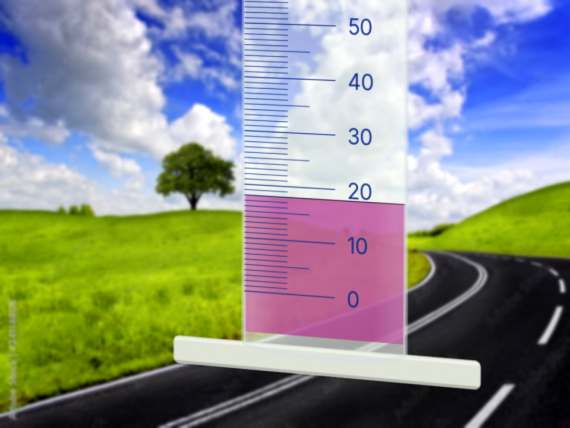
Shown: mL 18
